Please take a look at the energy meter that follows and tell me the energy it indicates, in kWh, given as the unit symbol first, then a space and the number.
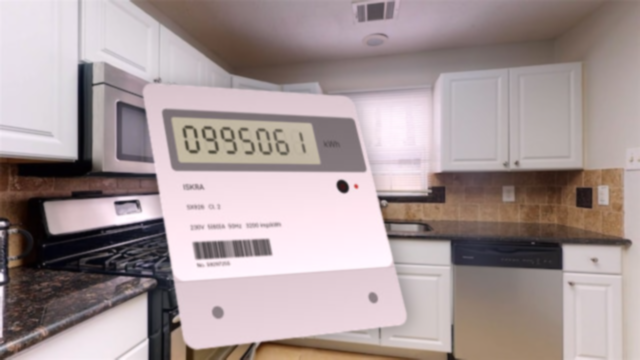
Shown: kWh 995061
